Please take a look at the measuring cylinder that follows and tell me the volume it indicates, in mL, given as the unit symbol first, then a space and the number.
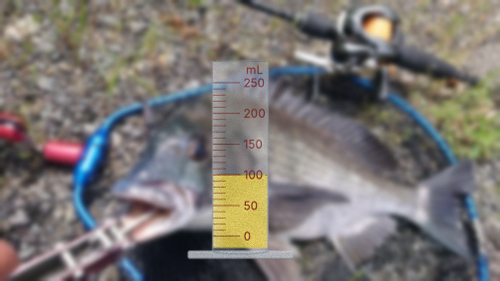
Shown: mL 100
